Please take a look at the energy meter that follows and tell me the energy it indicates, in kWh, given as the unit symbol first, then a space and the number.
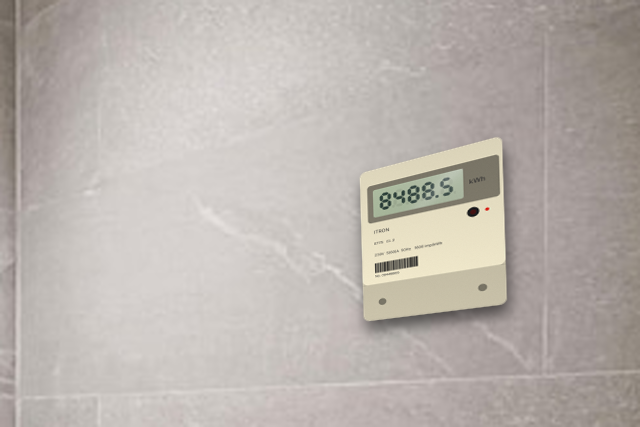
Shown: kWh 8488.5
